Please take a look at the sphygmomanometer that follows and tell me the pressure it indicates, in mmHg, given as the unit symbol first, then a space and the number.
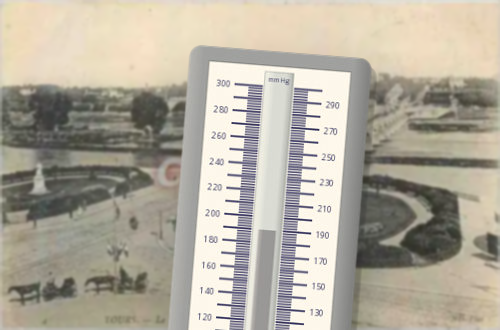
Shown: mmHg 190
